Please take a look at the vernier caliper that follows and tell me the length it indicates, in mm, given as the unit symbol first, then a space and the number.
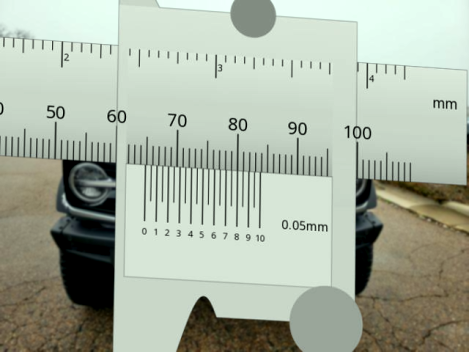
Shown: mm 64.8
